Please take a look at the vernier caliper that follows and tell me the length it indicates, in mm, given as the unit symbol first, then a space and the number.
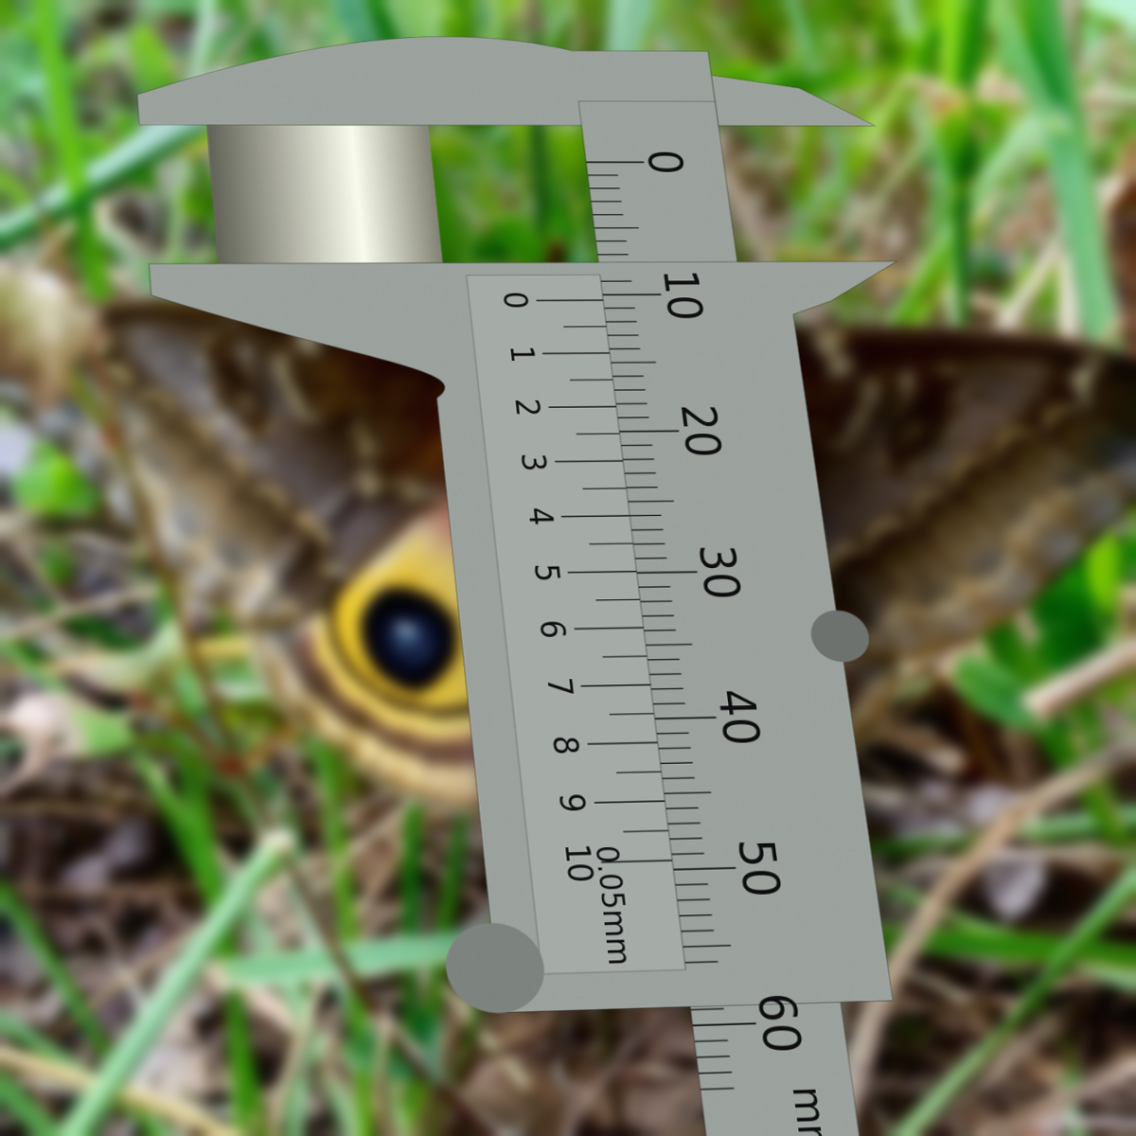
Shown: mm 10.4
